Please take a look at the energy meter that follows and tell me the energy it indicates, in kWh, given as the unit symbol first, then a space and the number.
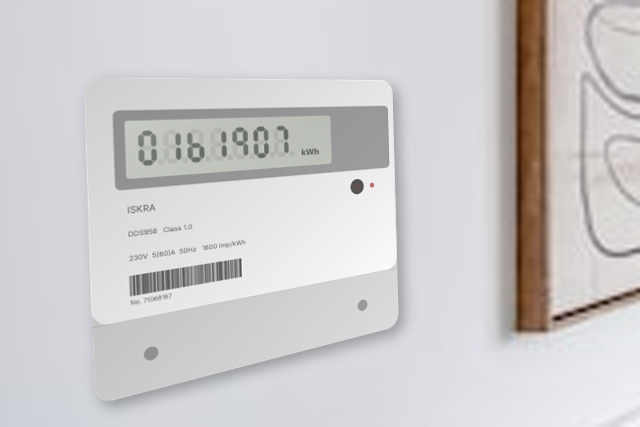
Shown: kWh 161907
